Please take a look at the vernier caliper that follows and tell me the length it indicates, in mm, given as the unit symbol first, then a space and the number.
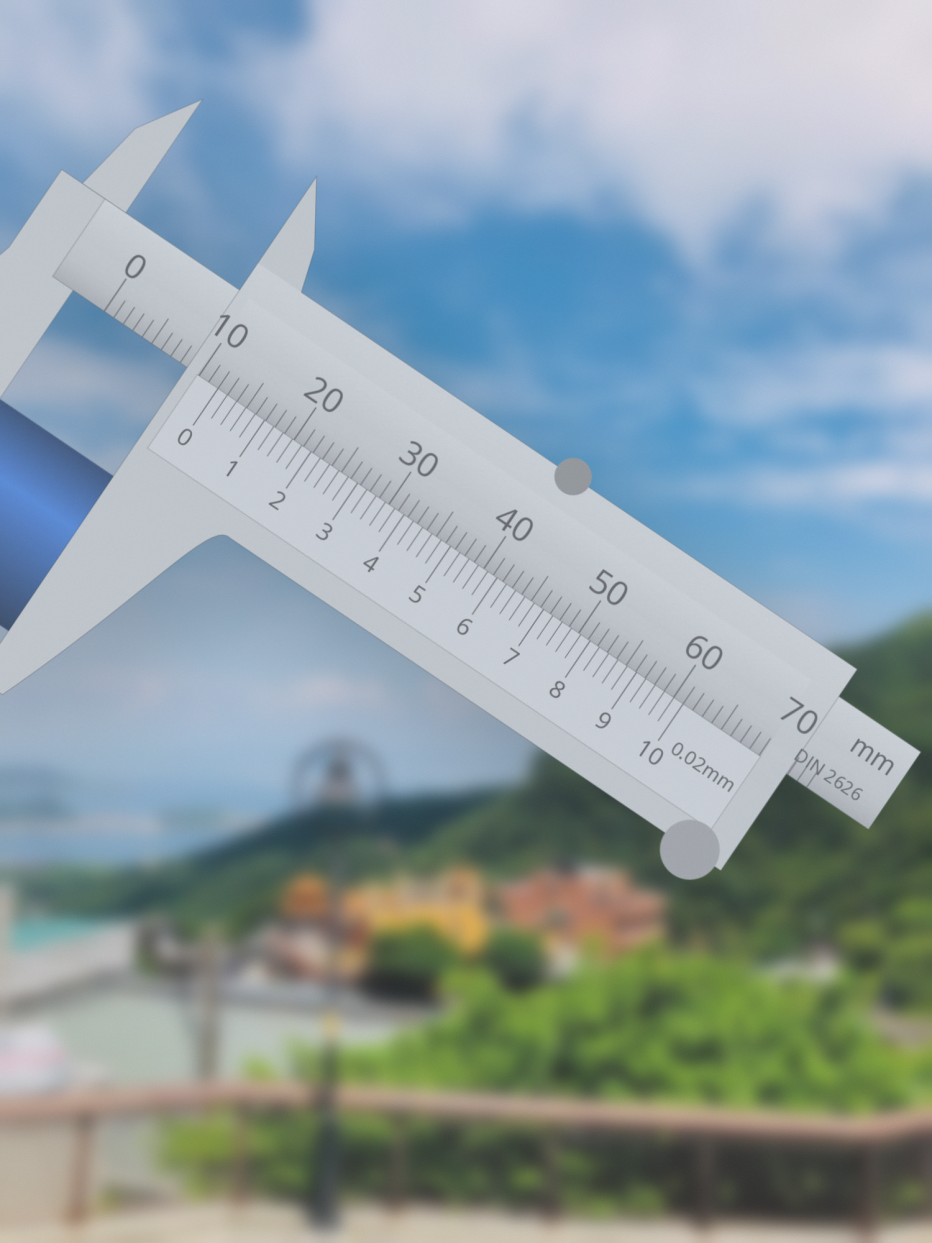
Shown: mm 12.0
